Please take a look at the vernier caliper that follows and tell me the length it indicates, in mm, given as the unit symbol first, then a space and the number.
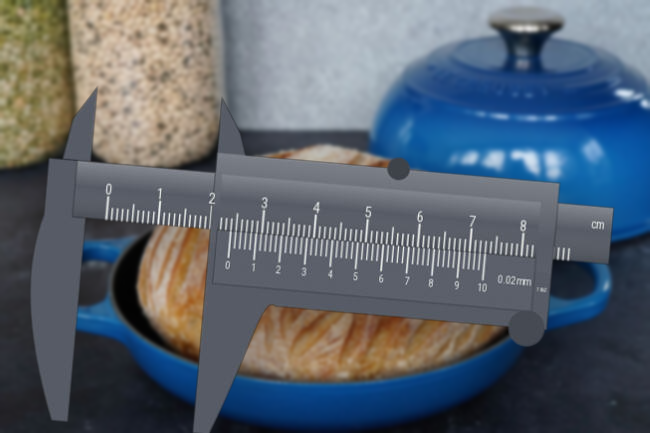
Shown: mm 24.0
